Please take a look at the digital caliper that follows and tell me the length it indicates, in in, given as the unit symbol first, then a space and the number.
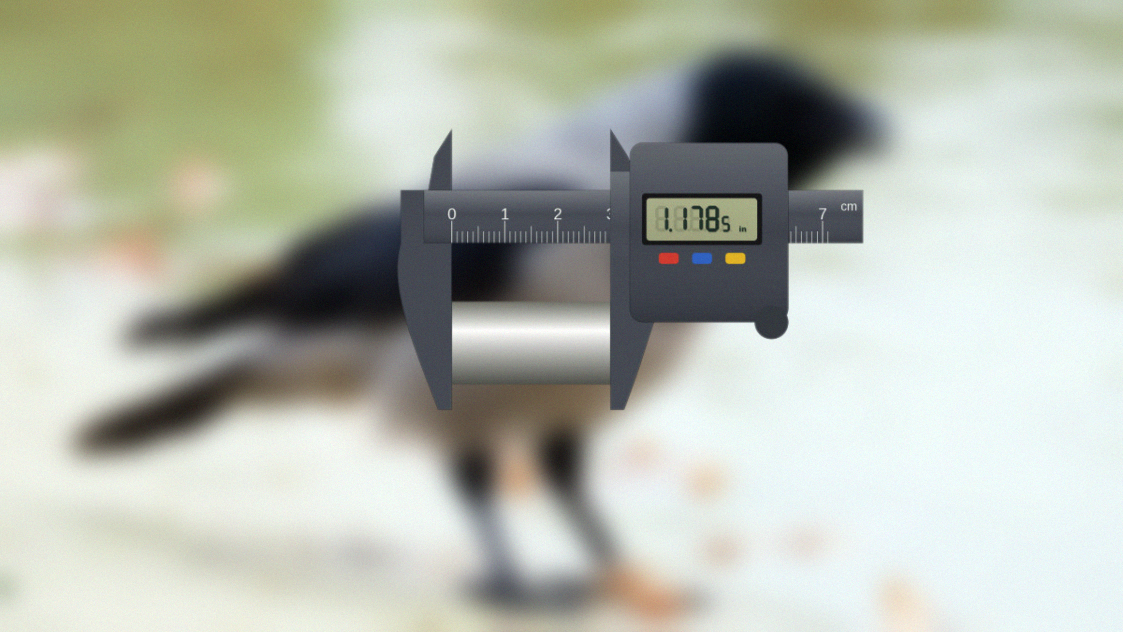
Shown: in 1.1785
